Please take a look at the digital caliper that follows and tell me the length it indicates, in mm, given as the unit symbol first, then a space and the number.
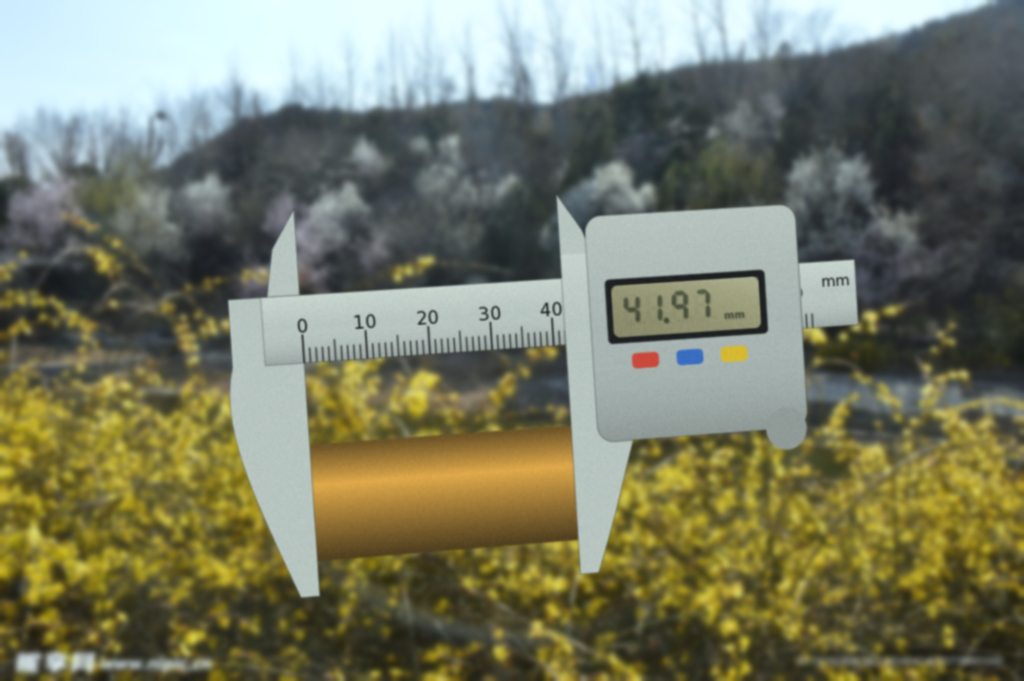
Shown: mm 41.97
